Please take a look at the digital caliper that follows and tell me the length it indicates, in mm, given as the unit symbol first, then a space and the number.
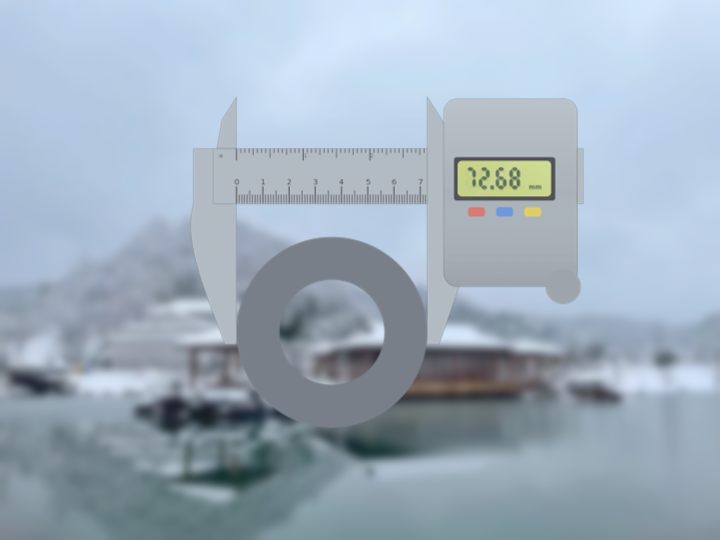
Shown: mm 72.68
